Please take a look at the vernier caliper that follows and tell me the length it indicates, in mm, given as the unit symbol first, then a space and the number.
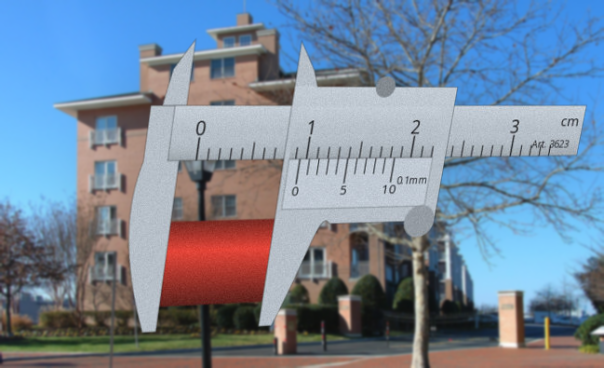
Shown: mm 9.4
